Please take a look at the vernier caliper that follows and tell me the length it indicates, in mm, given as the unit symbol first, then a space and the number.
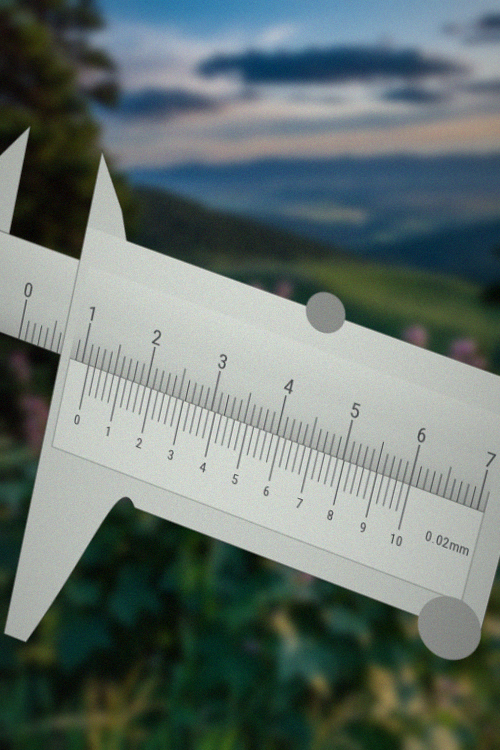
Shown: mm 11.0
